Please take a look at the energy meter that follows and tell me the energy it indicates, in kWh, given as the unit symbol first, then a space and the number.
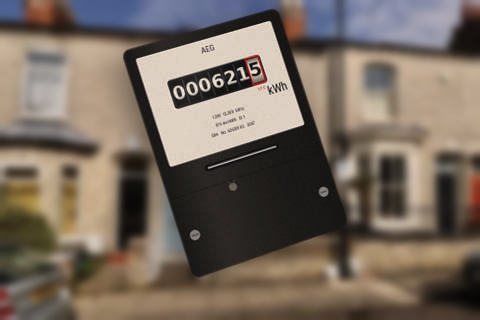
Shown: kWh 621.5
